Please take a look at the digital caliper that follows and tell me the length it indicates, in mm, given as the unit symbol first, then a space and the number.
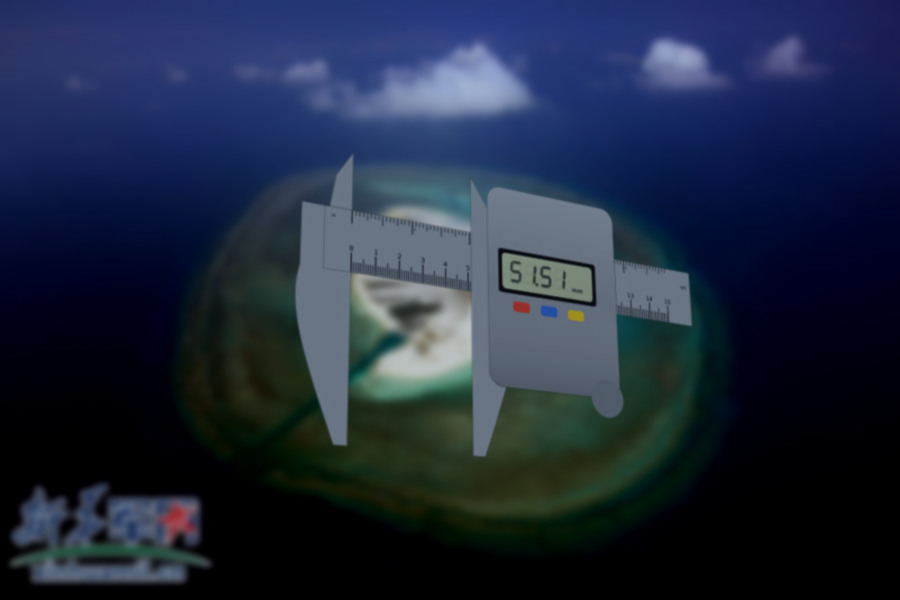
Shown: mm 51.51
